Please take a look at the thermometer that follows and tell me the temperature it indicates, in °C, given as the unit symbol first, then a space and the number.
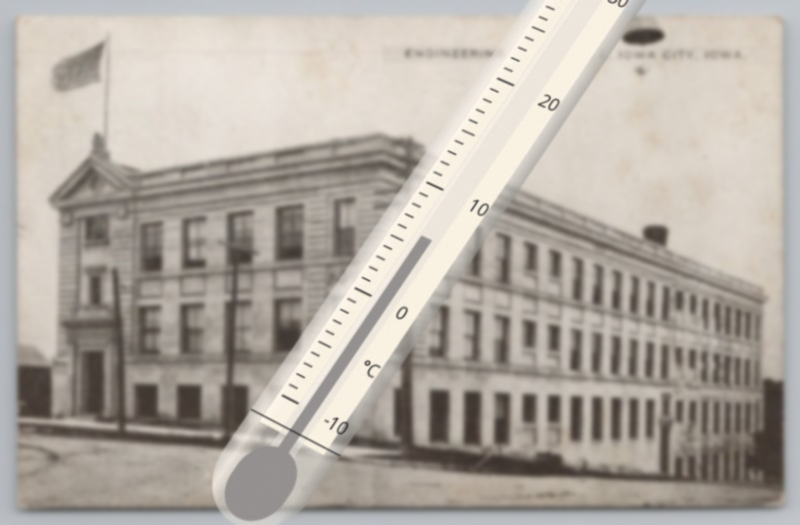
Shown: °C 6
